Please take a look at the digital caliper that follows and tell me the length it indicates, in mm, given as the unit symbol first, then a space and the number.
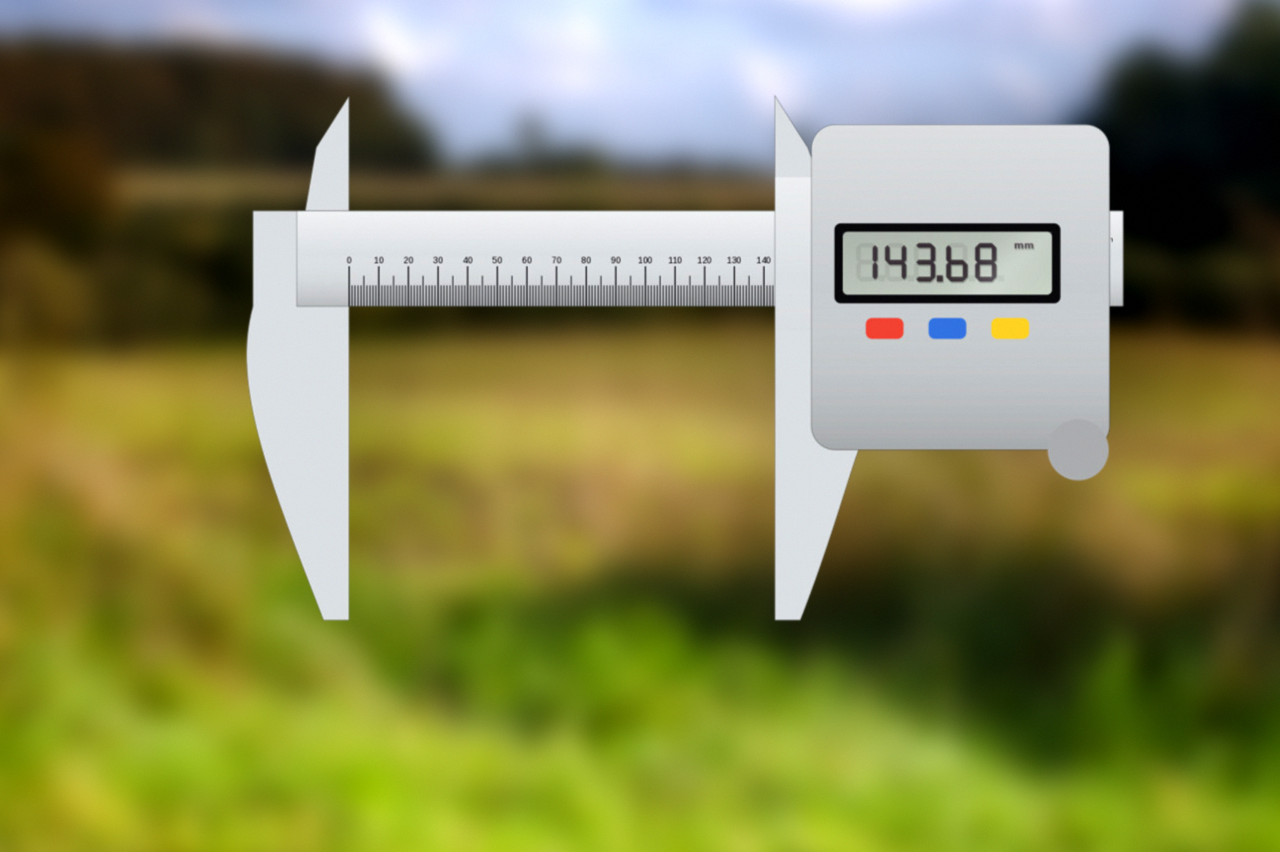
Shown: mm 143.68
